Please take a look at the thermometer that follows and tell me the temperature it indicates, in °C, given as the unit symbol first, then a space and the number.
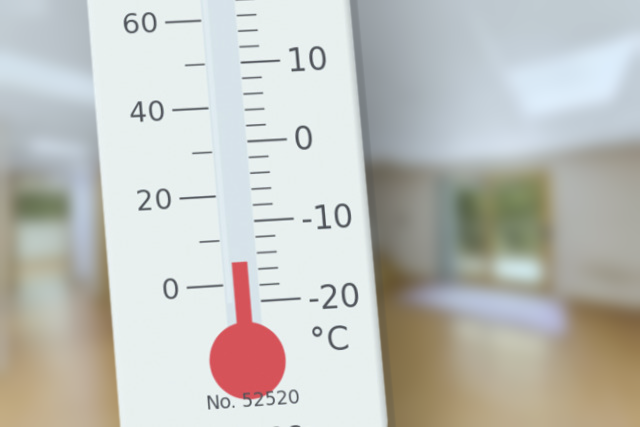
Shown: °C -15
